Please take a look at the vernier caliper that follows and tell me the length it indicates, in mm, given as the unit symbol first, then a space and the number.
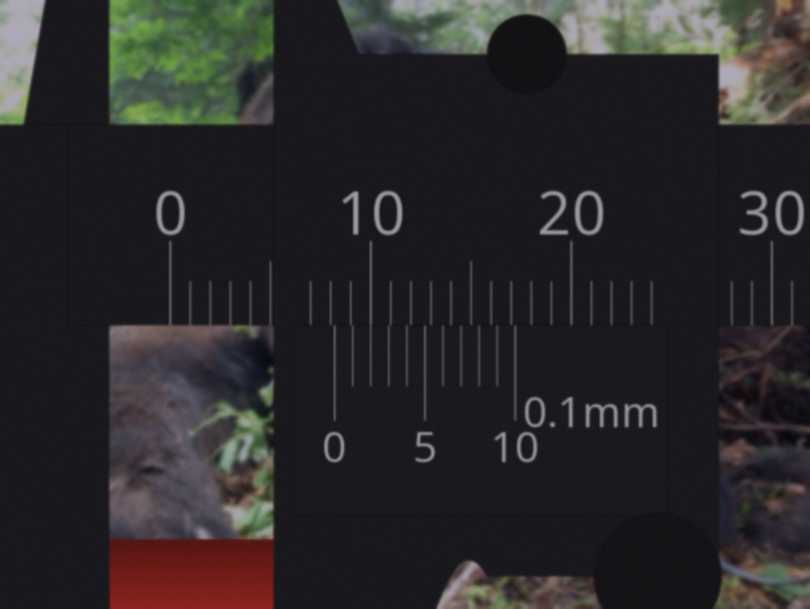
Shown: mm 8.2
